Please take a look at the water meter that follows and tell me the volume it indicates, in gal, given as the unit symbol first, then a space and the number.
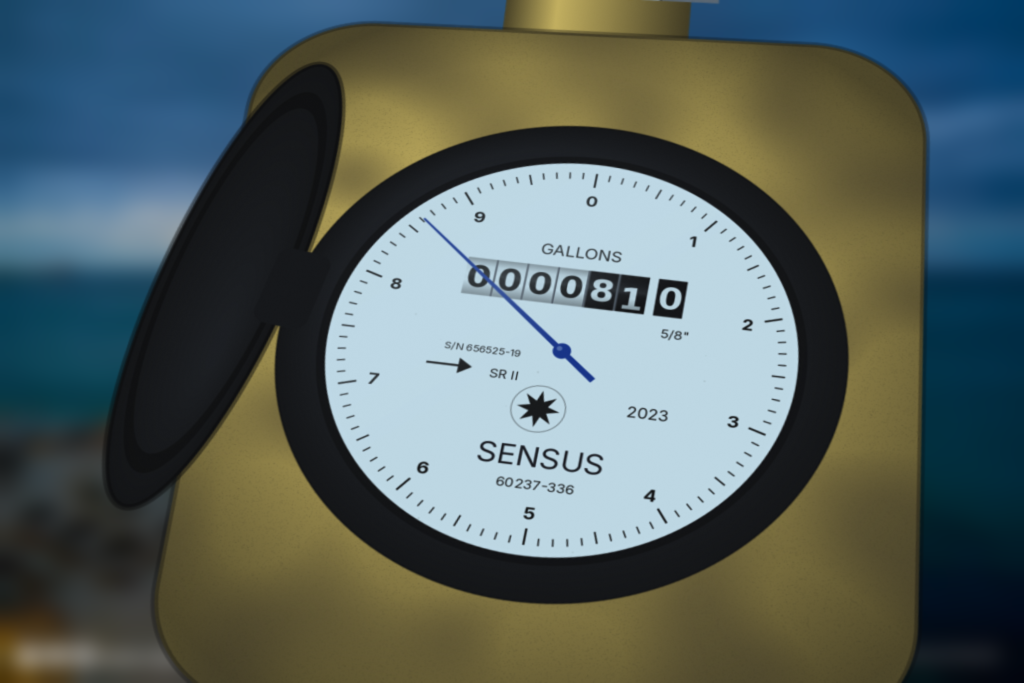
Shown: gal 808.6
